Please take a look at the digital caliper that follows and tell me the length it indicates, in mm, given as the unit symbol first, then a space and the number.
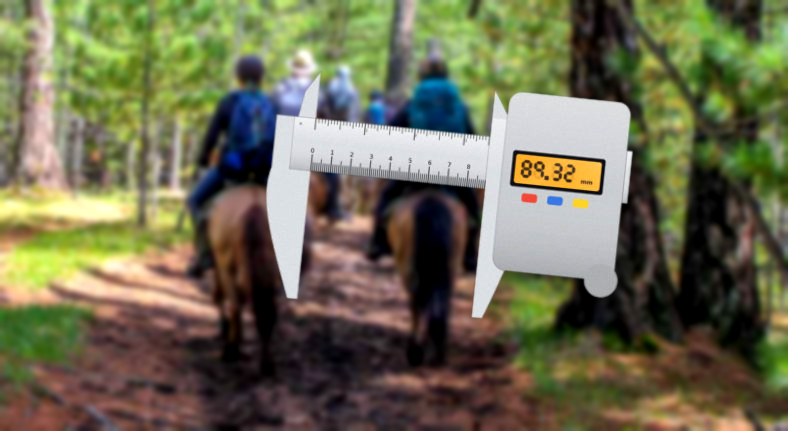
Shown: mm 89.32
